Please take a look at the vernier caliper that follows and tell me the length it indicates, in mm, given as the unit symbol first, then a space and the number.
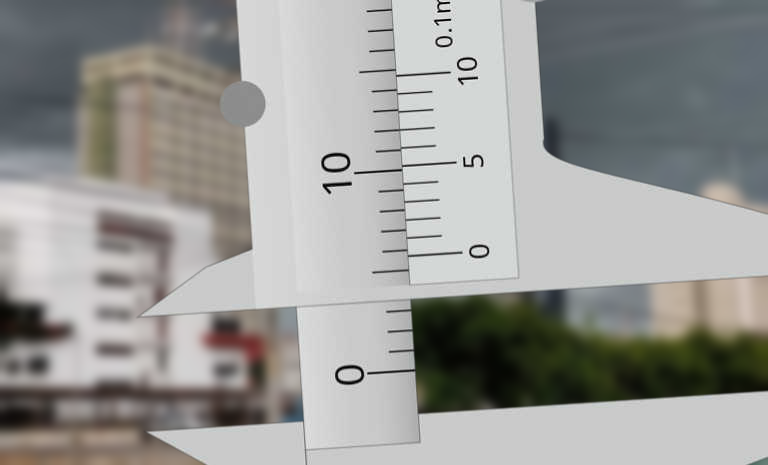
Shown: mm 5.7
